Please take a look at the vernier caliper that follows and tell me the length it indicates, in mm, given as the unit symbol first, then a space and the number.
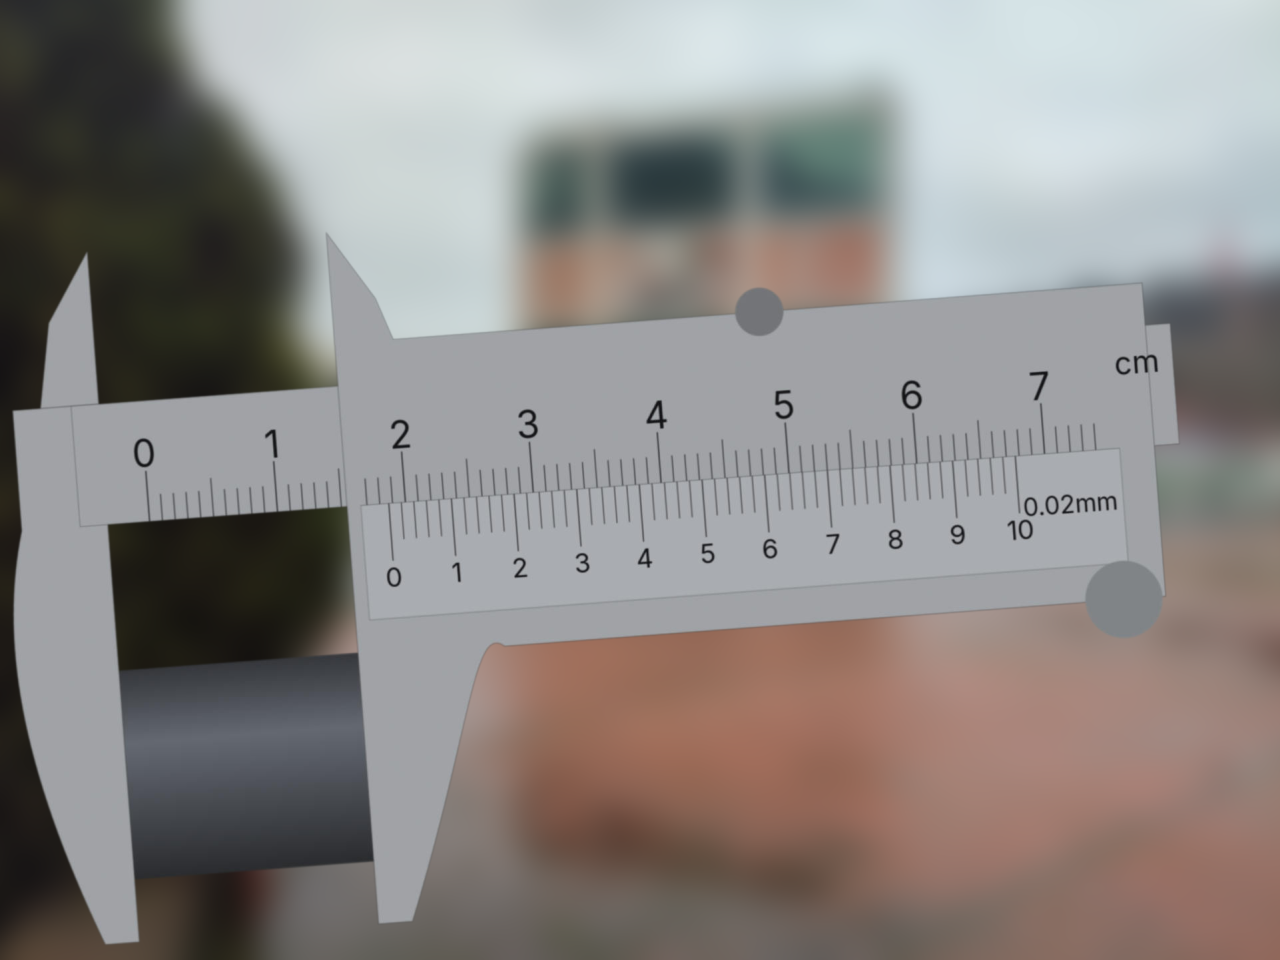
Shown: mm 18.7
